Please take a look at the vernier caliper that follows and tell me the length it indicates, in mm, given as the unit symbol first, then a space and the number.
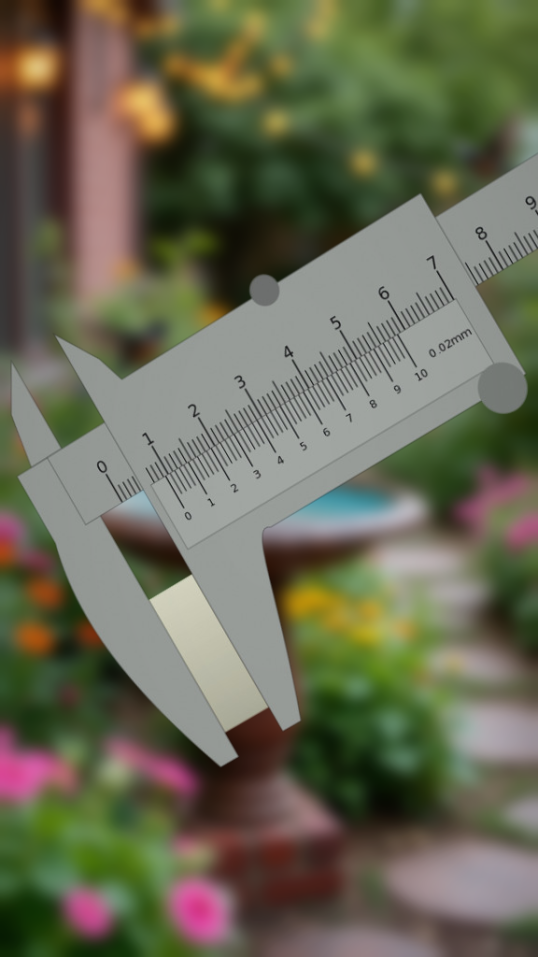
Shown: mm 9.4
